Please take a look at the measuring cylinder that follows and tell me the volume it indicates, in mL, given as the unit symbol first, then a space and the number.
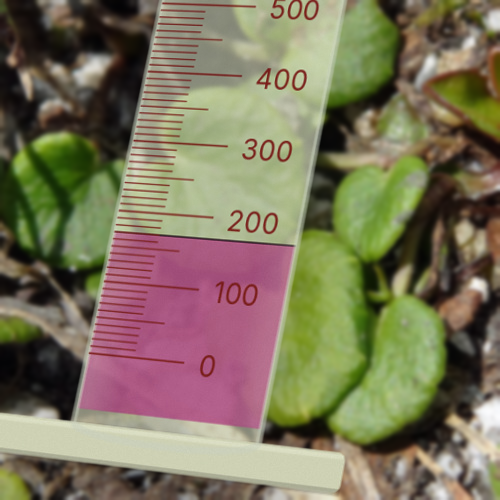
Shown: mL 170
